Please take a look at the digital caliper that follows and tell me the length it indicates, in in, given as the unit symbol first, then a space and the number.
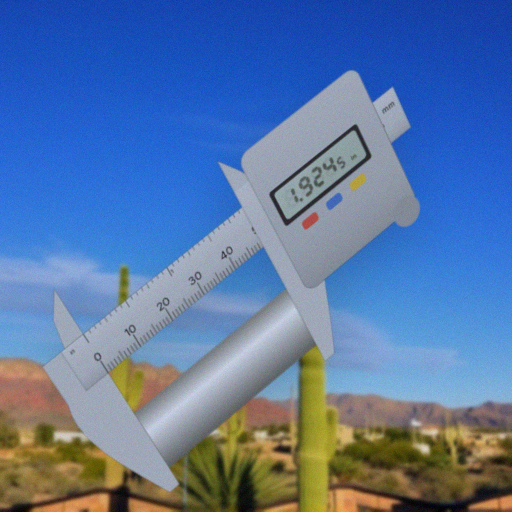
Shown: in 1.9245
